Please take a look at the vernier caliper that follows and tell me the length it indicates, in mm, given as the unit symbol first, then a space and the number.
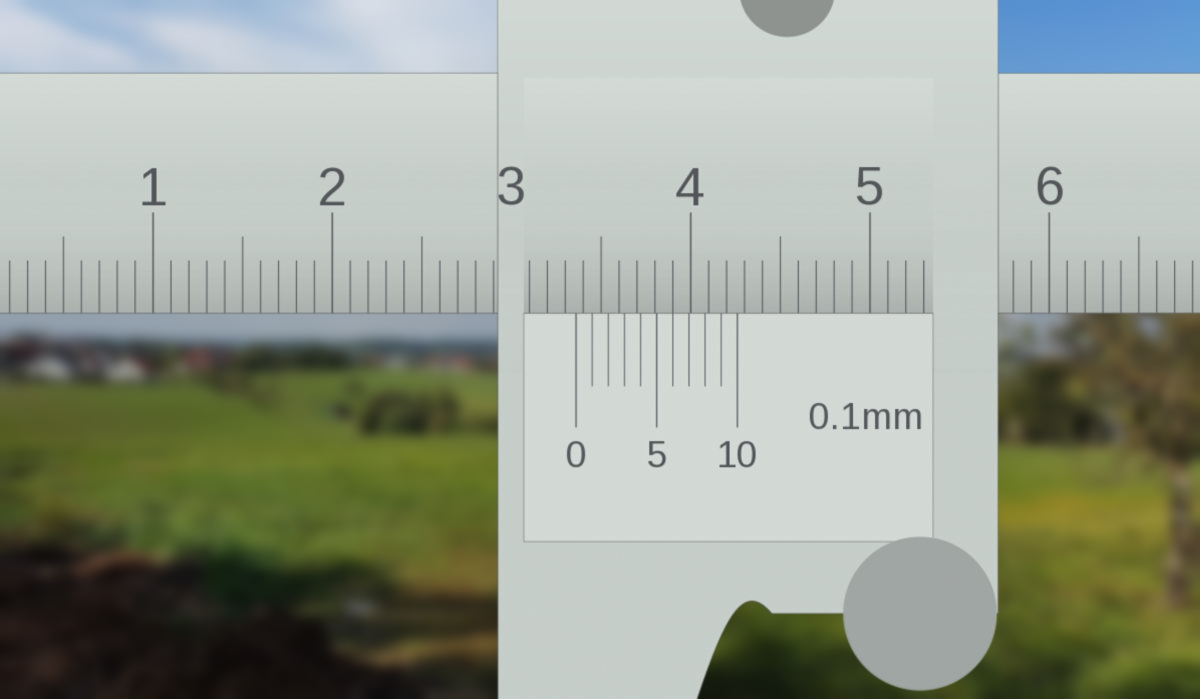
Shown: mm 33.6
